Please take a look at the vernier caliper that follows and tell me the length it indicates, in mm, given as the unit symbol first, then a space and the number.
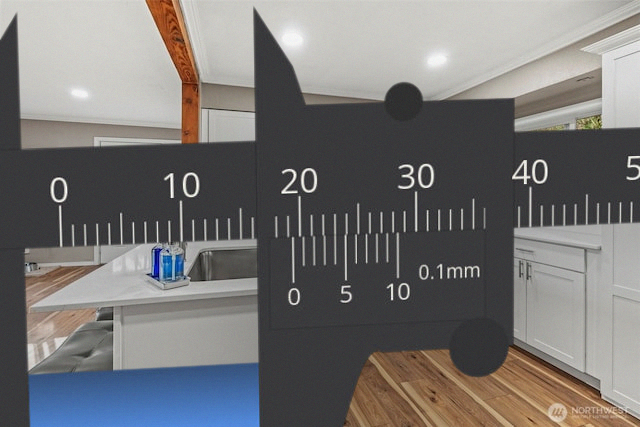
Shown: mm 19.4
